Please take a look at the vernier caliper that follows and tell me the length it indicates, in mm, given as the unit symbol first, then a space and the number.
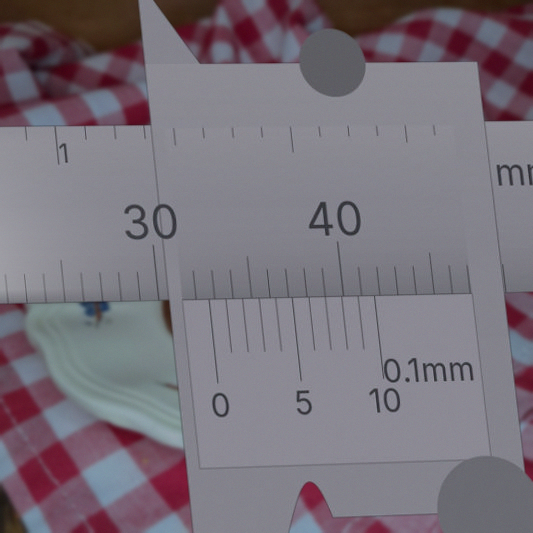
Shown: mm 32.7
